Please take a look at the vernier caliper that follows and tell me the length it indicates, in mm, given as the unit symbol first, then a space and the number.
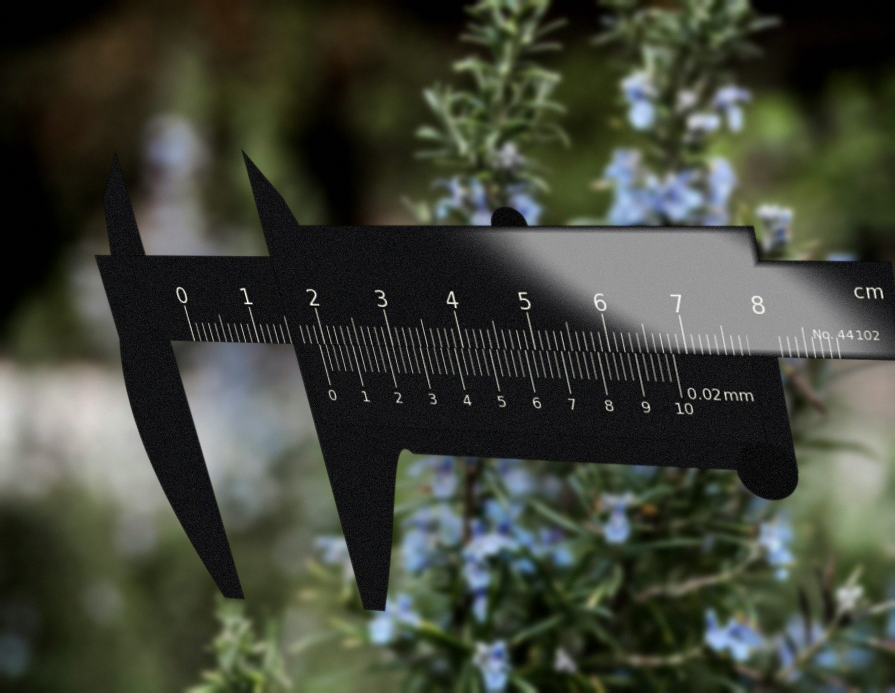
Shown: mm 19.2
